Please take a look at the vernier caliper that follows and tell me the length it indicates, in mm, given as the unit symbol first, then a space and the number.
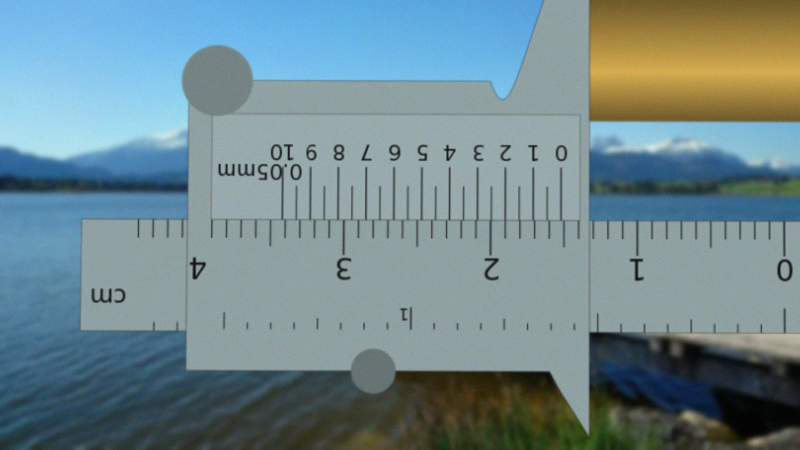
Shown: mm 15.2
